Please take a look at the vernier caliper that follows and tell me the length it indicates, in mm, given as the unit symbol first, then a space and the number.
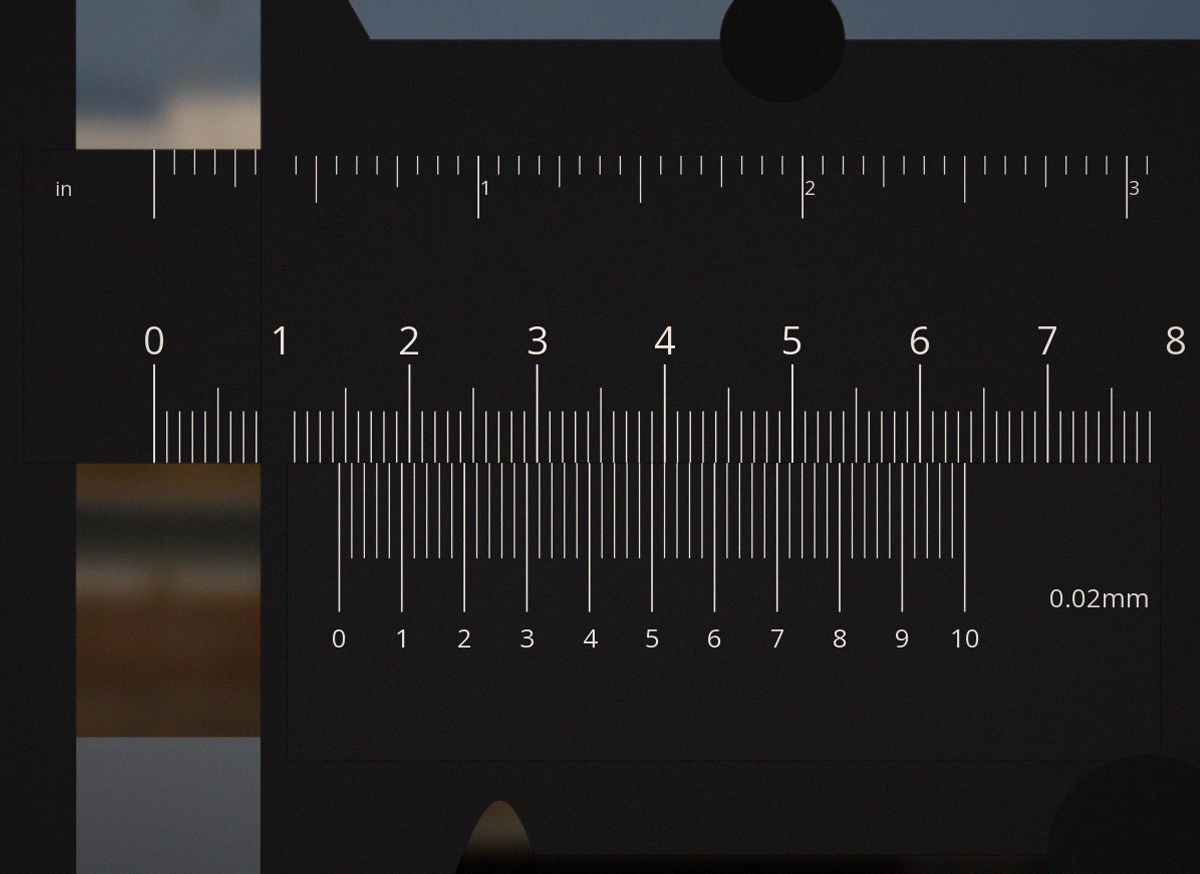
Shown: mm 14.5
